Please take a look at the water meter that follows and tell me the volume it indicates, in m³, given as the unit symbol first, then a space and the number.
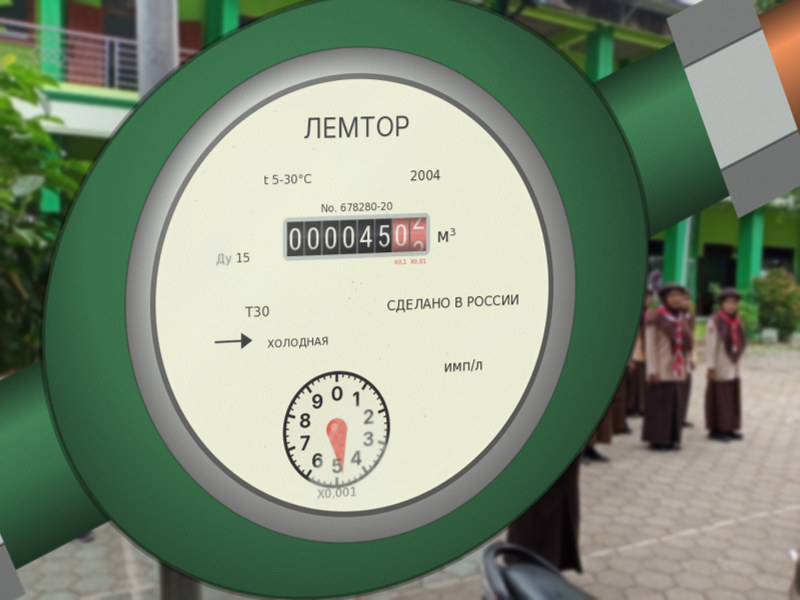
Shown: m³ 45.024
